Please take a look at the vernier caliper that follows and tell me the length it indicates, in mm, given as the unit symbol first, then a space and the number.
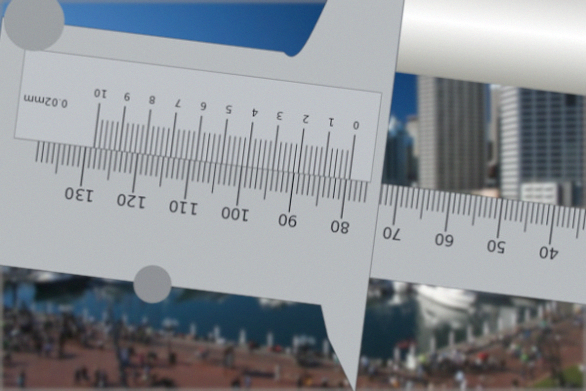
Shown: mm 79.4
